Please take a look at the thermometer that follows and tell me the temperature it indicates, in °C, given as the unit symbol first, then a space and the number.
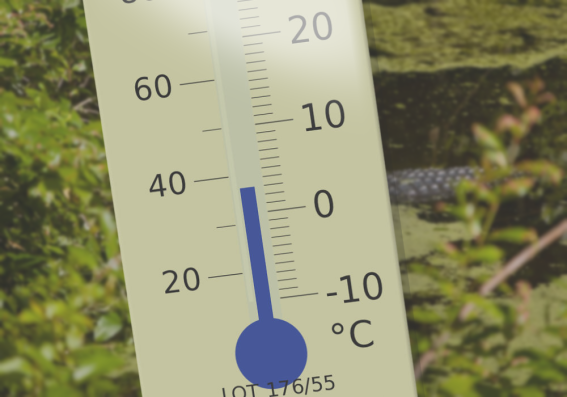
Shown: °C 3
